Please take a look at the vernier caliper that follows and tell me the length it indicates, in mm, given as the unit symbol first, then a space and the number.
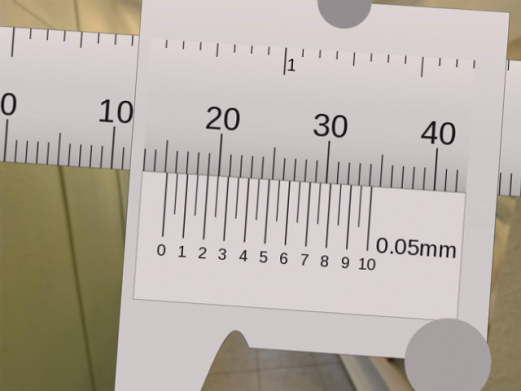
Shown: mm 15.2
